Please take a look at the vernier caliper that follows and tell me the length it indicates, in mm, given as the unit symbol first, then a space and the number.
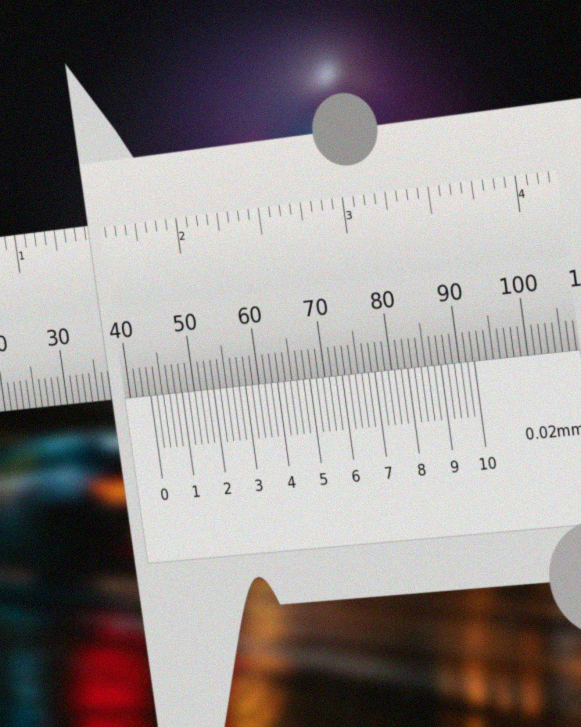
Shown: mm 43.2
